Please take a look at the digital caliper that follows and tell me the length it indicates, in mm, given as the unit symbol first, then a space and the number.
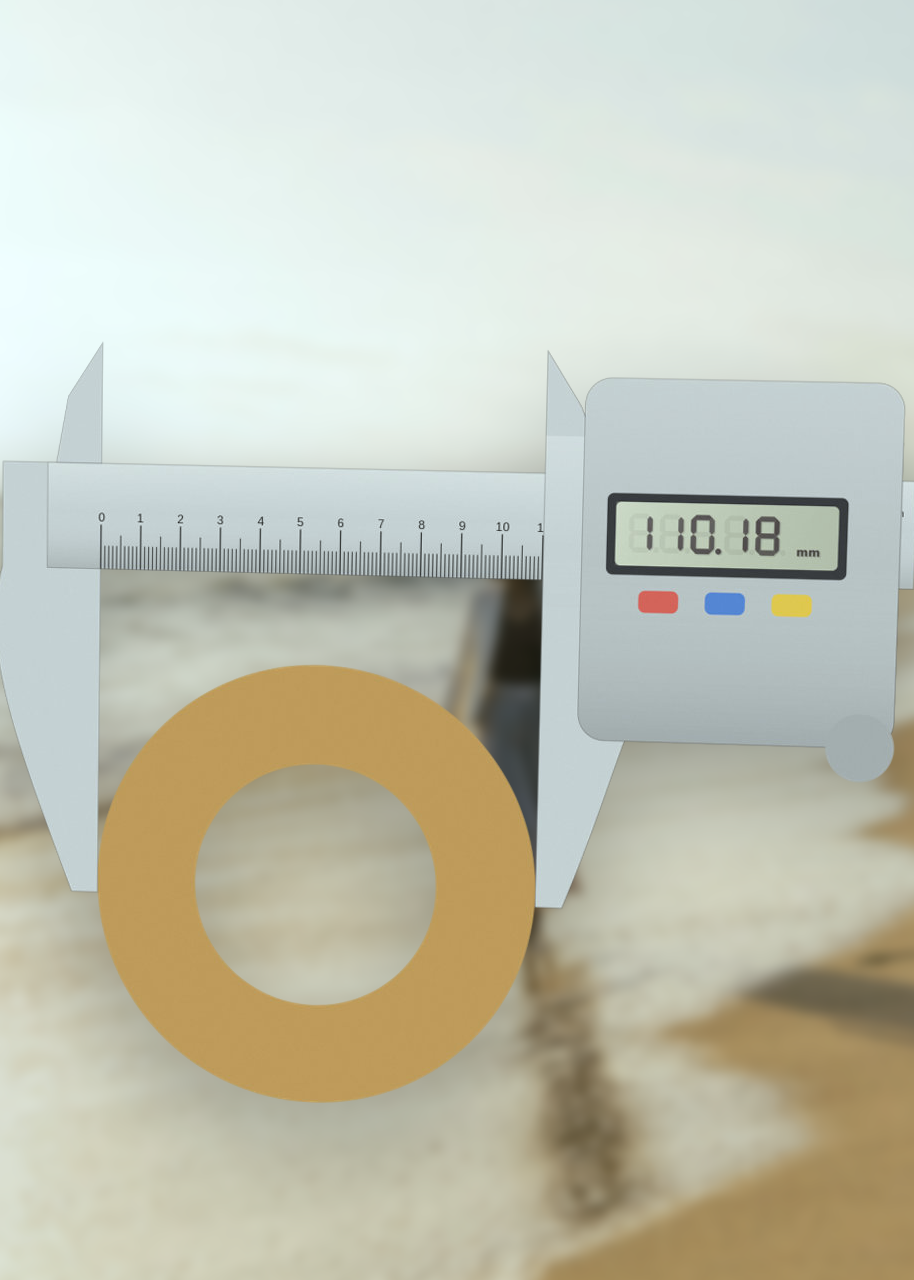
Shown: mm 110.18
